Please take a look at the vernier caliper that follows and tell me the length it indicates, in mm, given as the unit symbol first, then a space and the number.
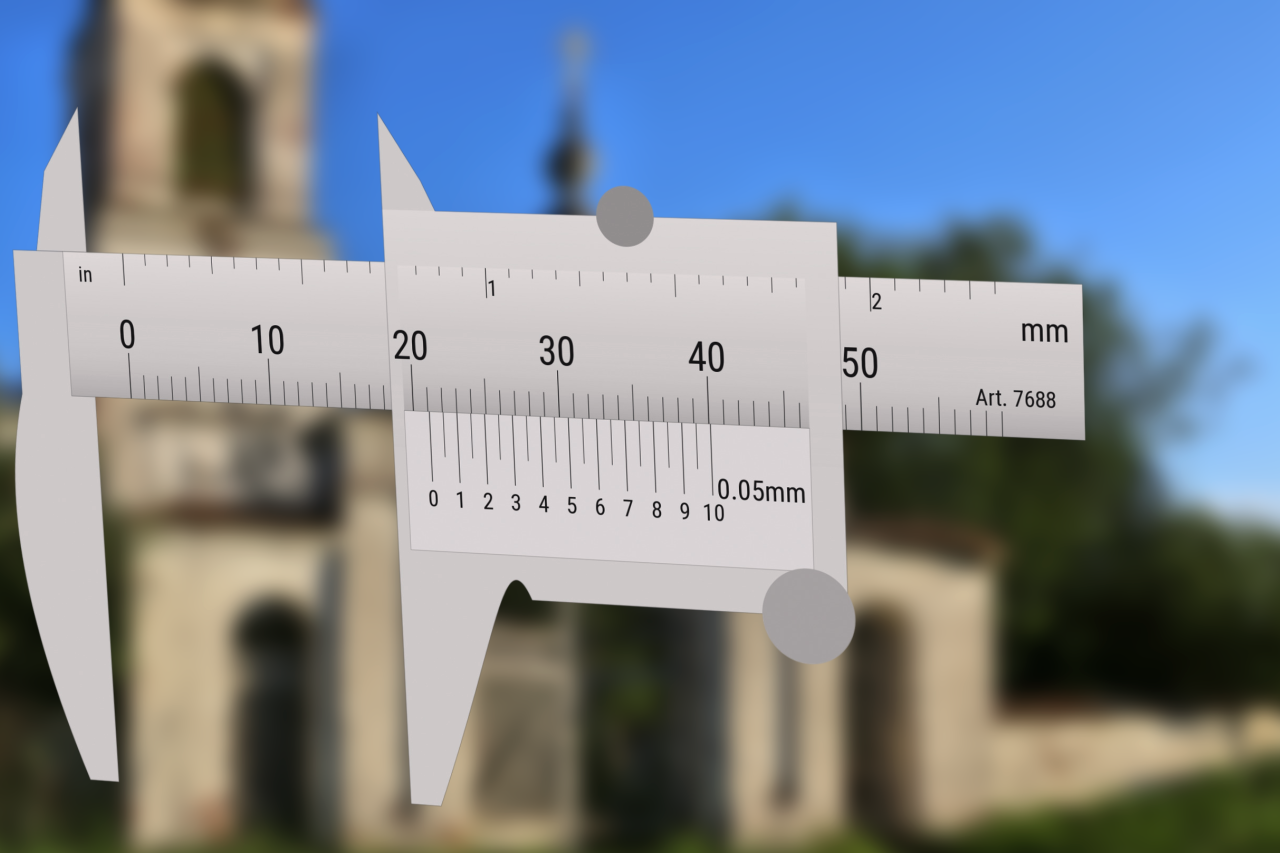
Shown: mm 21.1
